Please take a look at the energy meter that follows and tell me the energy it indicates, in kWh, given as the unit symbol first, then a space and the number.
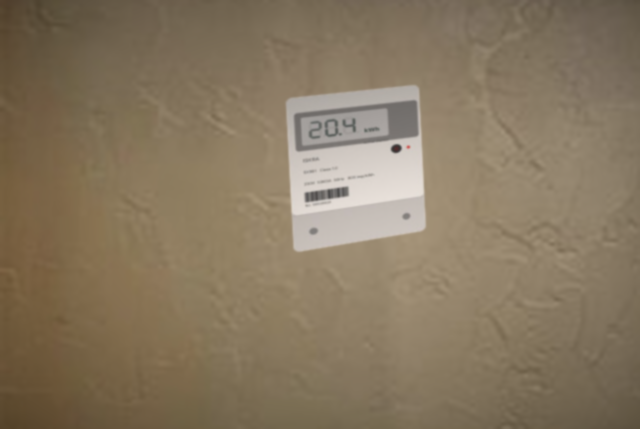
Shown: kWh 20.4
